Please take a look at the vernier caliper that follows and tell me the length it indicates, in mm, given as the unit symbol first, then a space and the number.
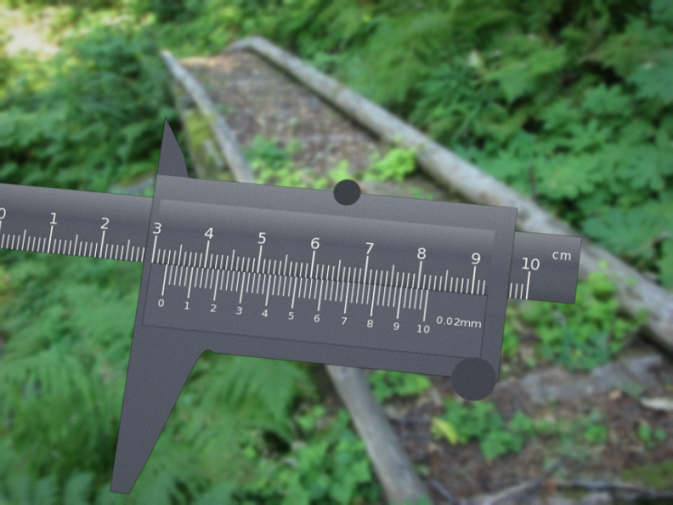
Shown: mm 32.8
